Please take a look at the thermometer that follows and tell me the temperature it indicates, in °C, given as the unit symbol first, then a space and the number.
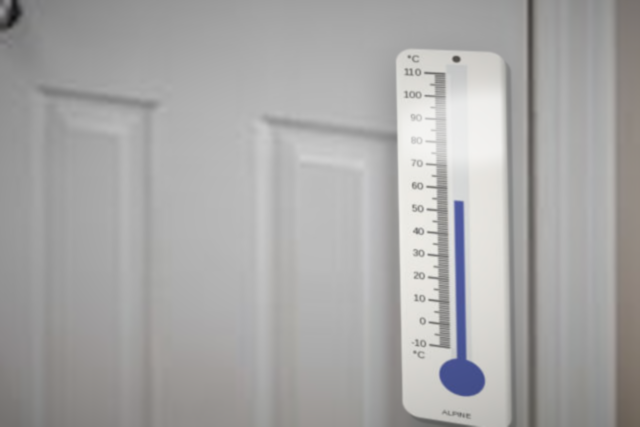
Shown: °C 55
